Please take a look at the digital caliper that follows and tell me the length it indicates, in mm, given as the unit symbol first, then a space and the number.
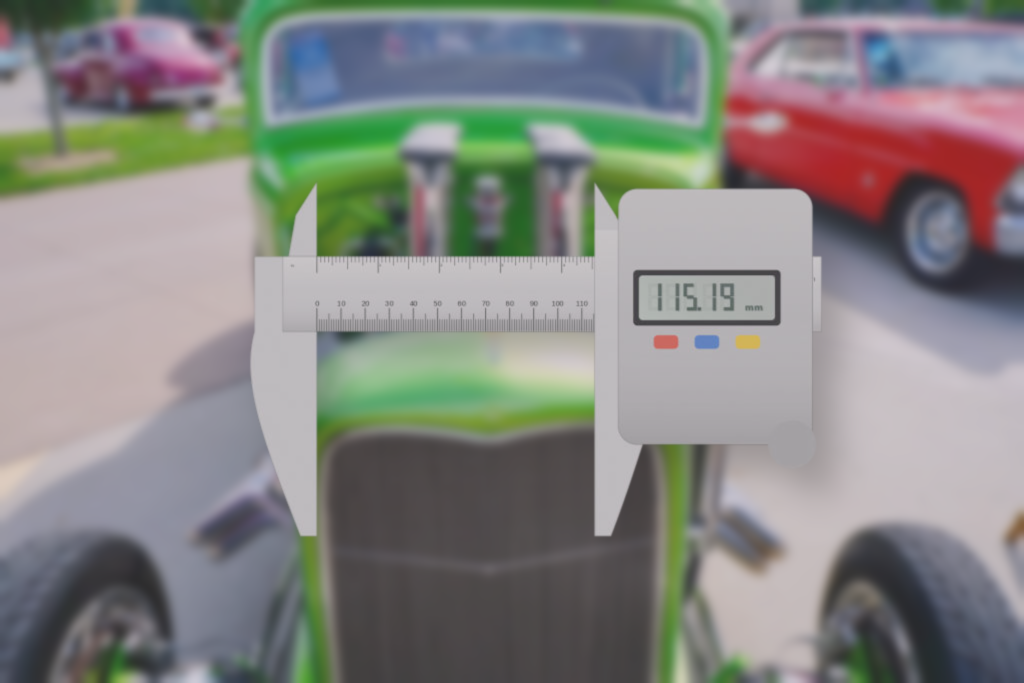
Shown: mm 115.19
